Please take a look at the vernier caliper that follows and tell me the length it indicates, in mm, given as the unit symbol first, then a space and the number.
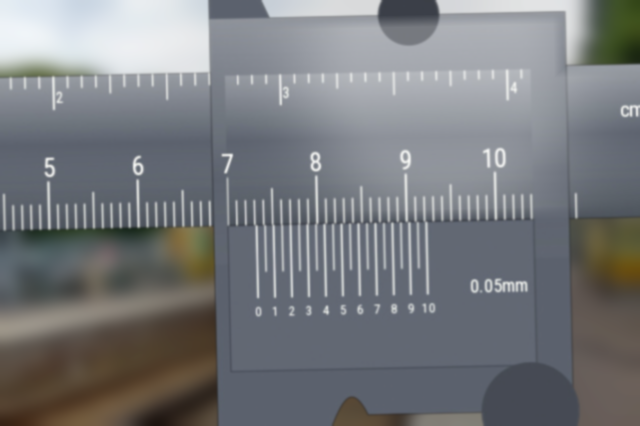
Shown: mm 73.2
